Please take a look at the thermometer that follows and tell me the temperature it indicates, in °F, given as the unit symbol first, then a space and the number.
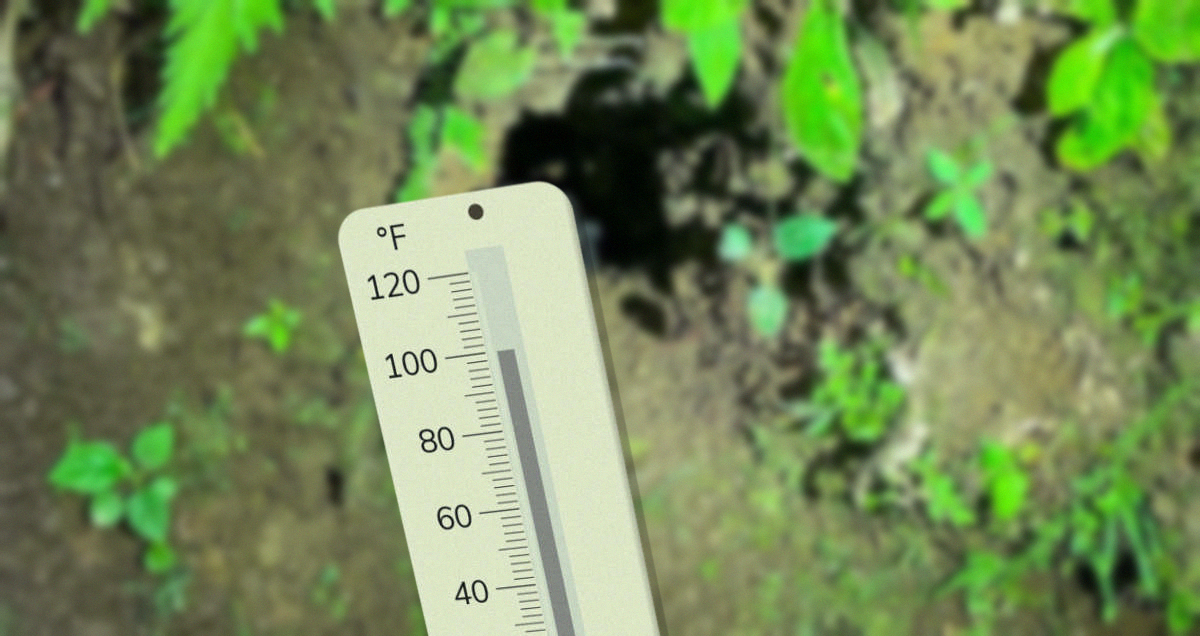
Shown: °F 100
